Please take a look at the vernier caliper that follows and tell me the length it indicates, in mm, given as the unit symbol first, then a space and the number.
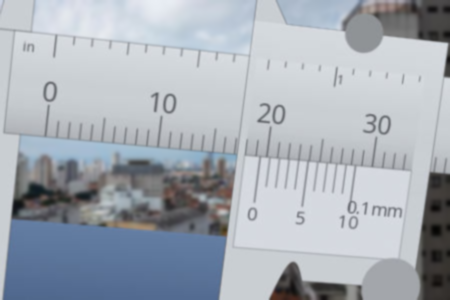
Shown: mm 19.4
